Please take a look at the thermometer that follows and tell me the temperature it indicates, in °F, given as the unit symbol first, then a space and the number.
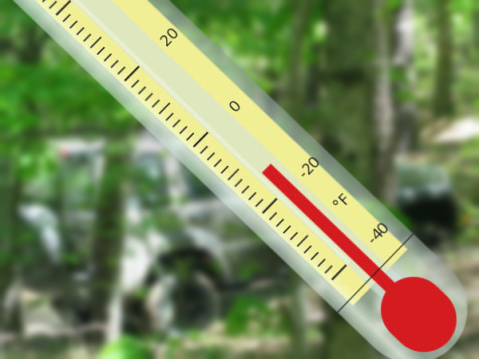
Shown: °F -14
